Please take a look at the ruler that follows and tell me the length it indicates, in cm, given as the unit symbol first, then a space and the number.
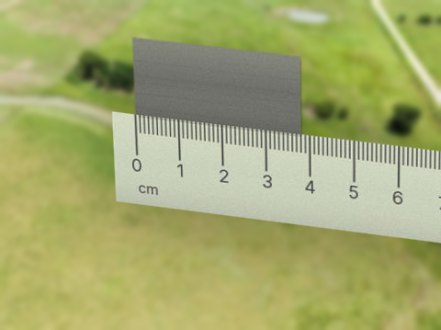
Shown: cm 3.8
